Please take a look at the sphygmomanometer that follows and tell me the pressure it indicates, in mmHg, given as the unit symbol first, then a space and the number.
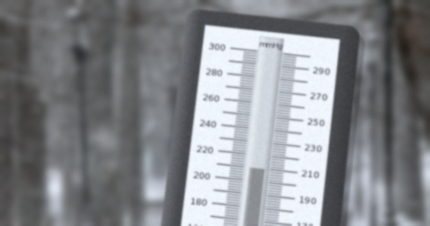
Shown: mmHg 210
